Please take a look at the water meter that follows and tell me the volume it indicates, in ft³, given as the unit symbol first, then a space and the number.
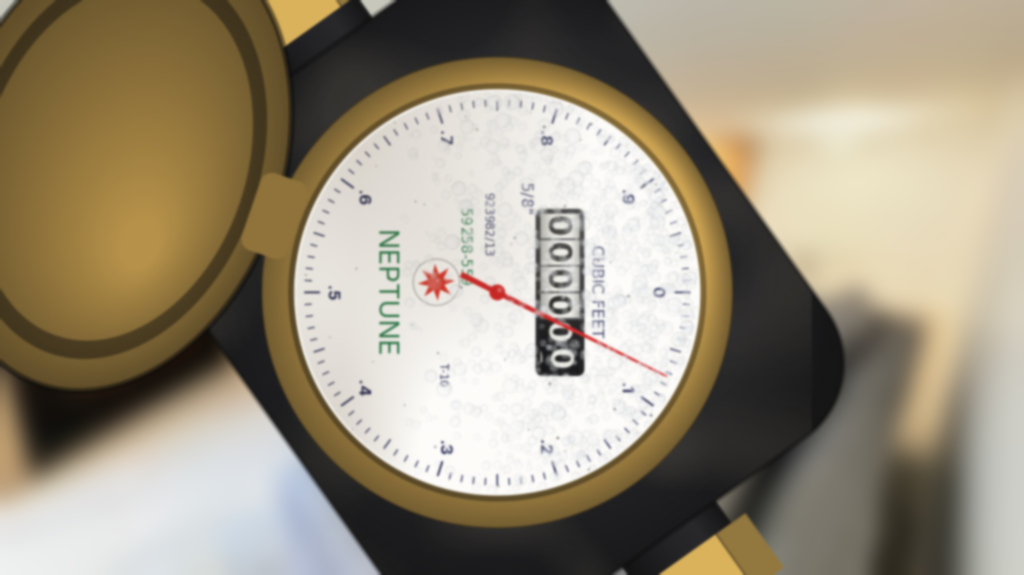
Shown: ft³ 0.07
